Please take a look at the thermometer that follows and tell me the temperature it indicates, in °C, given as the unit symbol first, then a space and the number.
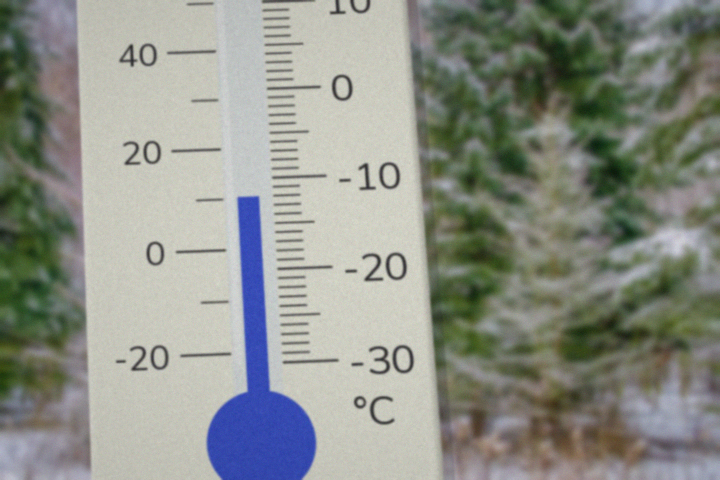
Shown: °C -12
